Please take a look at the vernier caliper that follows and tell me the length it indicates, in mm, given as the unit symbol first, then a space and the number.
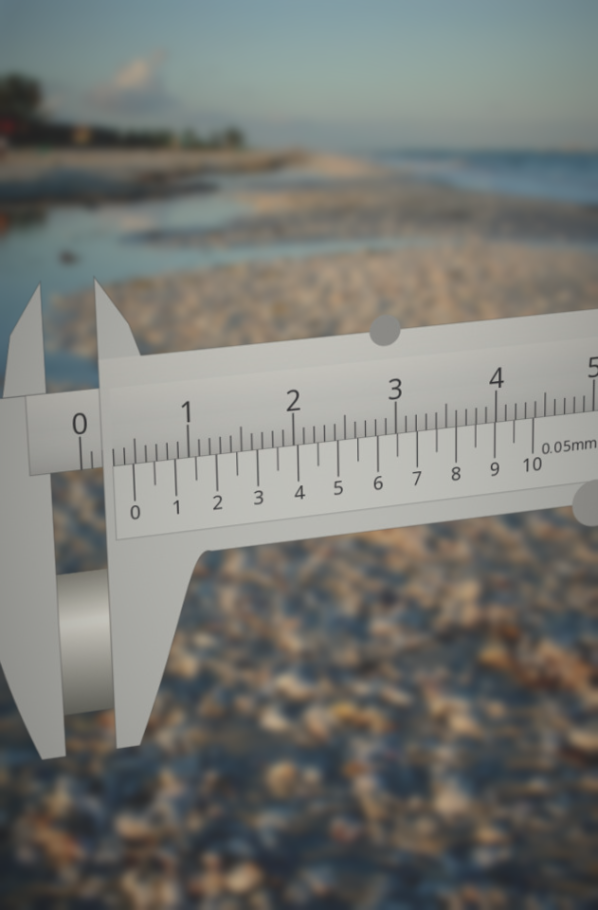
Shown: mm 4.8
